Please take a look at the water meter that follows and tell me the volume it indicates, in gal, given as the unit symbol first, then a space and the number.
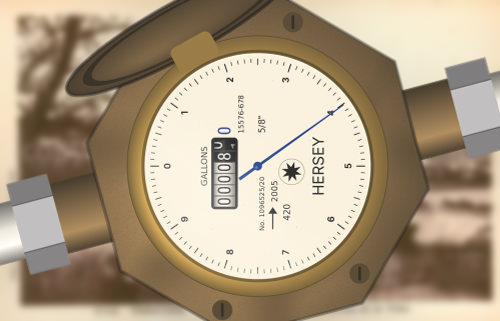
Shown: gal 804.0
